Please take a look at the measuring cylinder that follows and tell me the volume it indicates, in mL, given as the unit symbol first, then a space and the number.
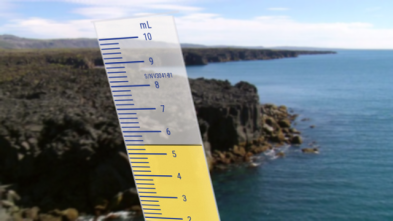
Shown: mL 5.4
